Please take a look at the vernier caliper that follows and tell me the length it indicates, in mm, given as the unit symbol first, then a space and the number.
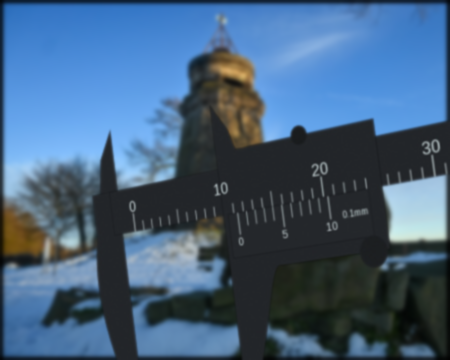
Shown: mm 11.4
